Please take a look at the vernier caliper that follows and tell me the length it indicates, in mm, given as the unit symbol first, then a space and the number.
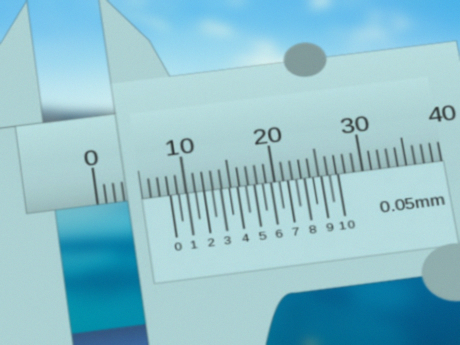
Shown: mm 8.2
